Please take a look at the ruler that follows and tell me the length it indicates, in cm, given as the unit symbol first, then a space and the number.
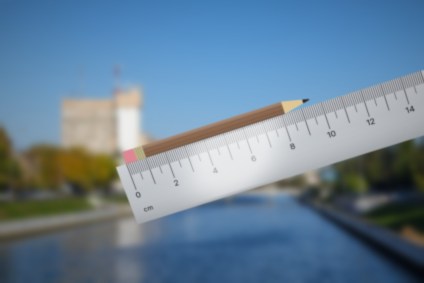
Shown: cm 9.5
